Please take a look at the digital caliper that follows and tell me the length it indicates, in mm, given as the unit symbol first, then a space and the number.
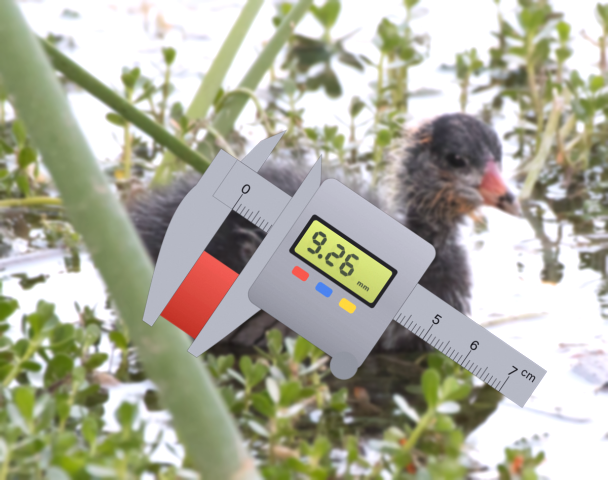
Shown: mm 9.26
